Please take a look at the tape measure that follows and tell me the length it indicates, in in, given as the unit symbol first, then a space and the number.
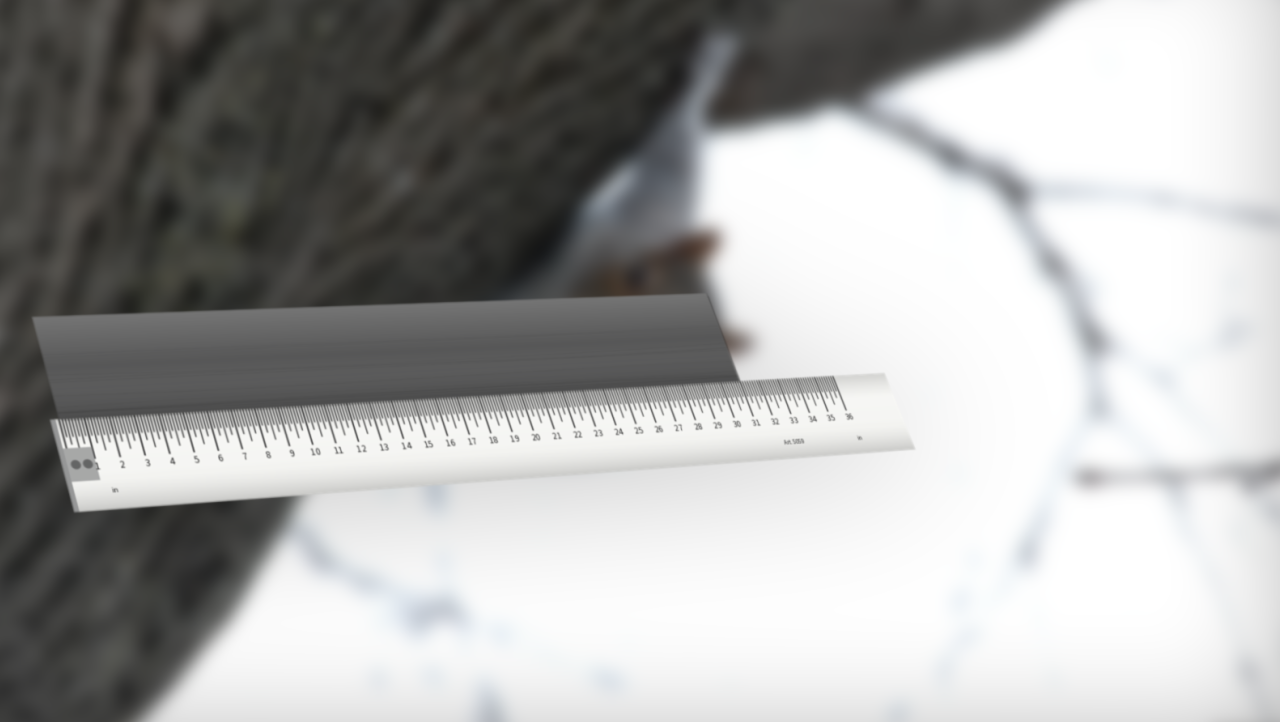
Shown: in 31
